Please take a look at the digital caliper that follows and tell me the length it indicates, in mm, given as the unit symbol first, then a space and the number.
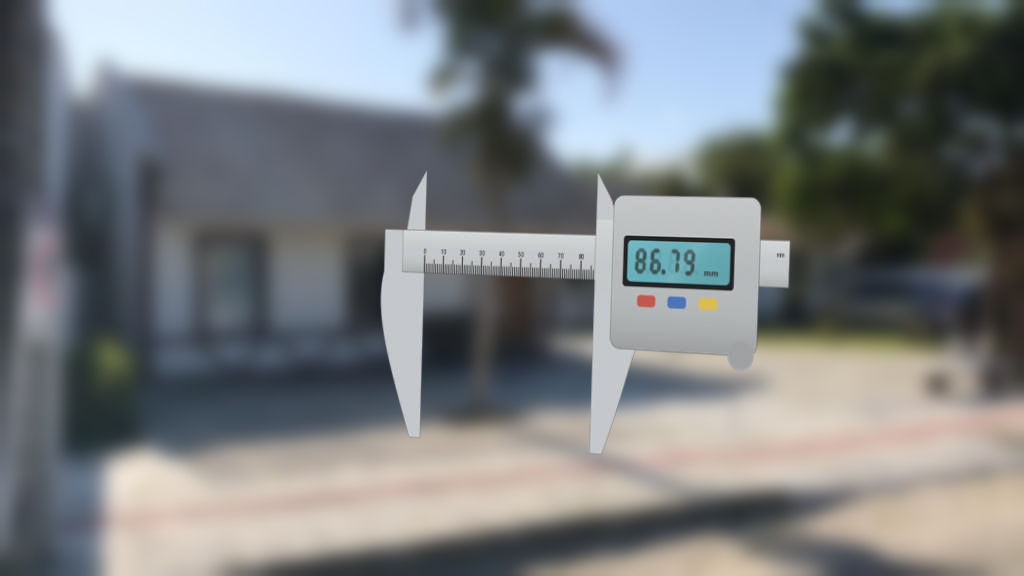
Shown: mm 86.79
